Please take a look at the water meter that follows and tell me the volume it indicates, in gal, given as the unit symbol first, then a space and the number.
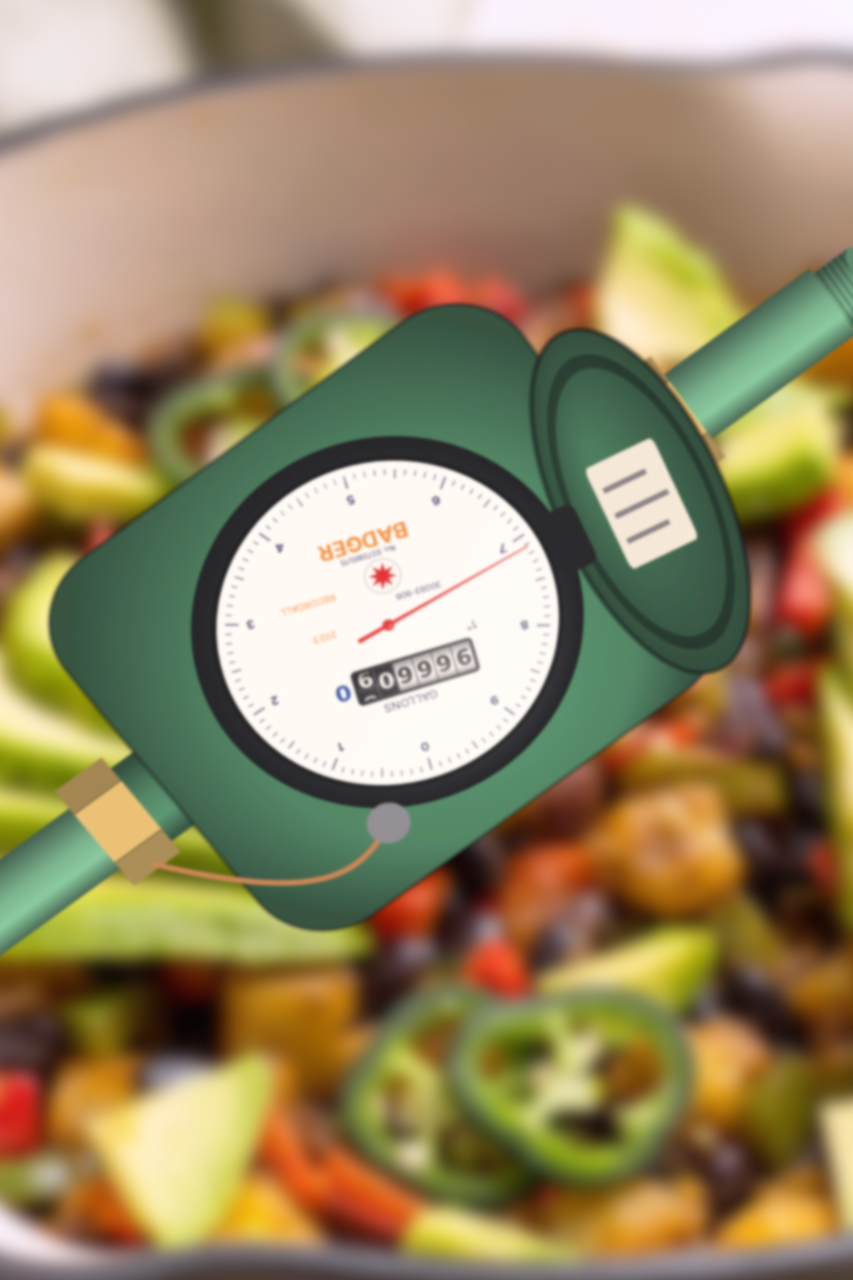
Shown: gal 9666087.1
